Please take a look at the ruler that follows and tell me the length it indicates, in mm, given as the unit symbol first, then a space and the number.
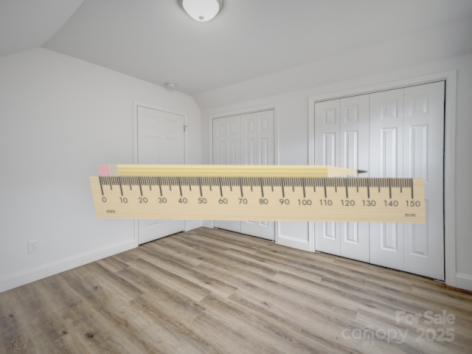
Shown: mm 130
